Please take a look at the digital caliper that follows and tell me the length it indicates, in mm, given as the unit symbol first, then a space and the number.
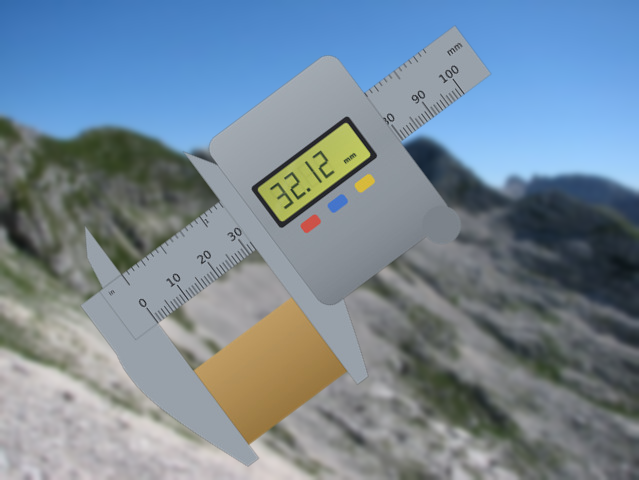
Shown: mm 32.12
